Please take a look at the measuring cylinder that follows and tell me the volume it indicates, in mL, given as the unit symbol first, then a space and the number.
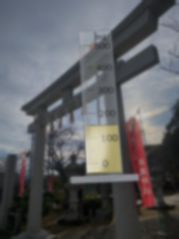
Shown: mL 150
